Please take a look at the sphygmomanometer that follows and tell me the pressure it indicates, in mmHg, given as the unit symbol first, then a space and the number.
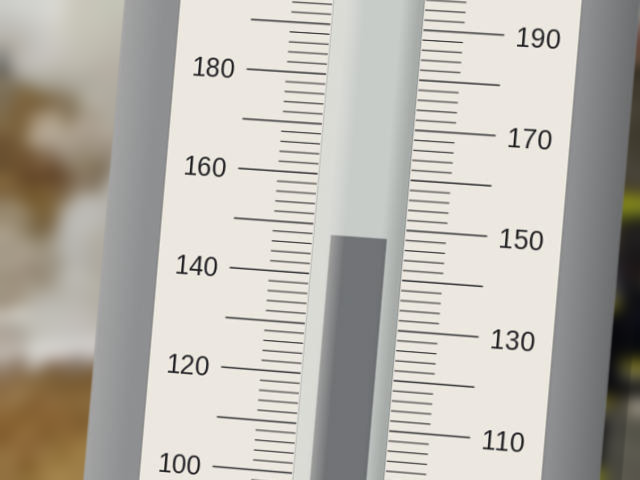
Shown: mmHg 148
